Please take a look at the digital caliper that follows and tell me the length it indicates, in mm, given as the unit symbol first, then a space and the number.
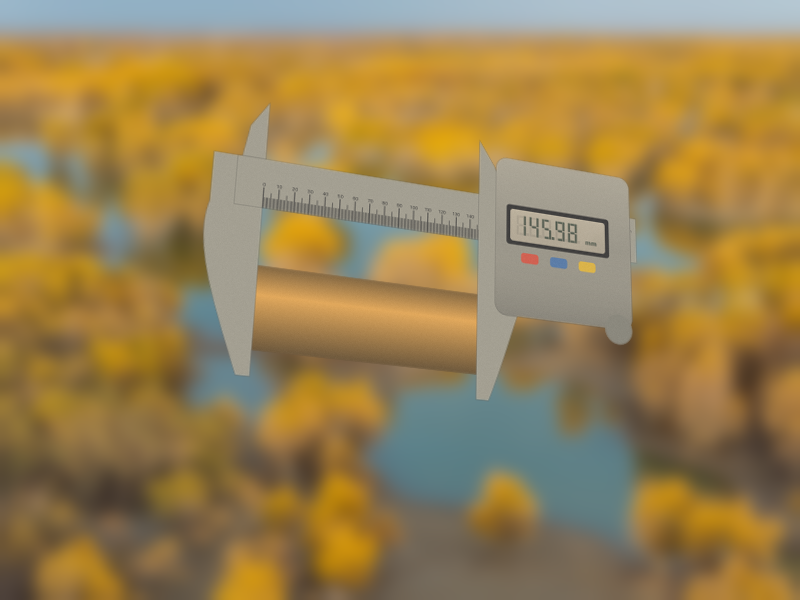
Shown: mm 145.98
